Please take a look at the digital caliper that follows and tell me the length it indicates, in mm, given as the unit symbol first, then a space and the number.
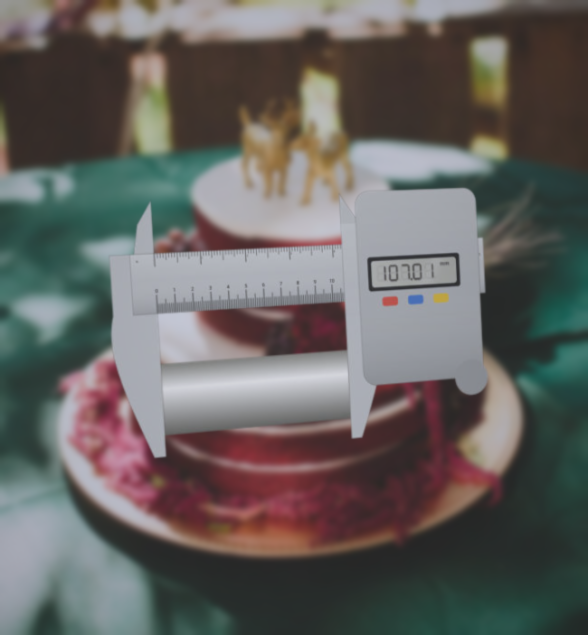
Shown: mm 107.01
